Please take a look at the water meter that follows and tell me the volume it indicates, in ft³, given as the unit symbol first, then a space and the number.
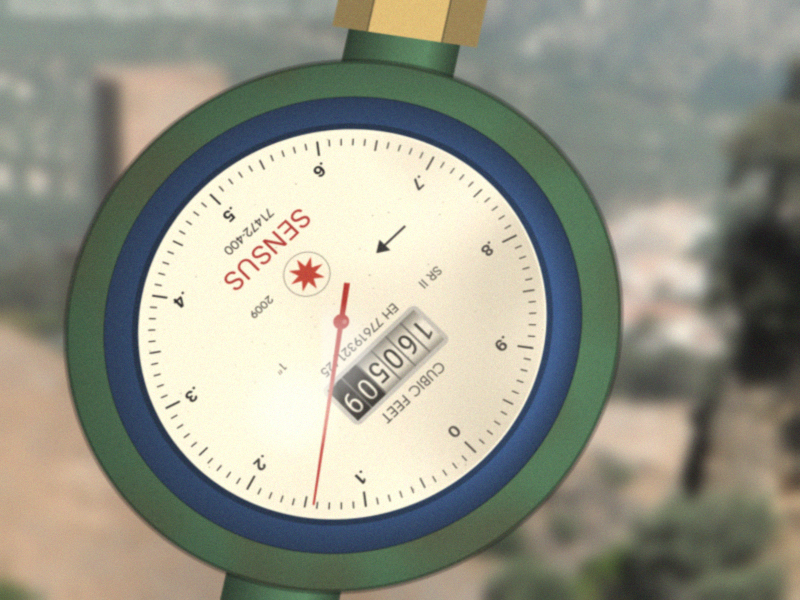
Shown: ft³ 160509.14
